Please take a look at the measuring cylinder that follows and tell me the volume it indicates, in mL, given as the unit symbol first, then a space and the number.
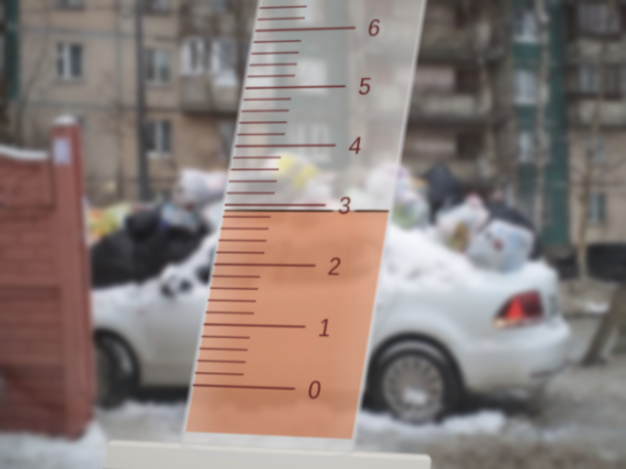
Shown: mL 2.9
